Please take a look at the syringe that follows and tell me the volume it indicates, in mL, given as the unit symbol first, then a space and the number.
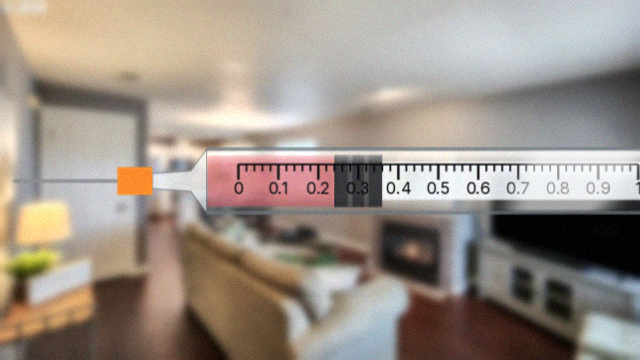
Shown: mL 0.24
